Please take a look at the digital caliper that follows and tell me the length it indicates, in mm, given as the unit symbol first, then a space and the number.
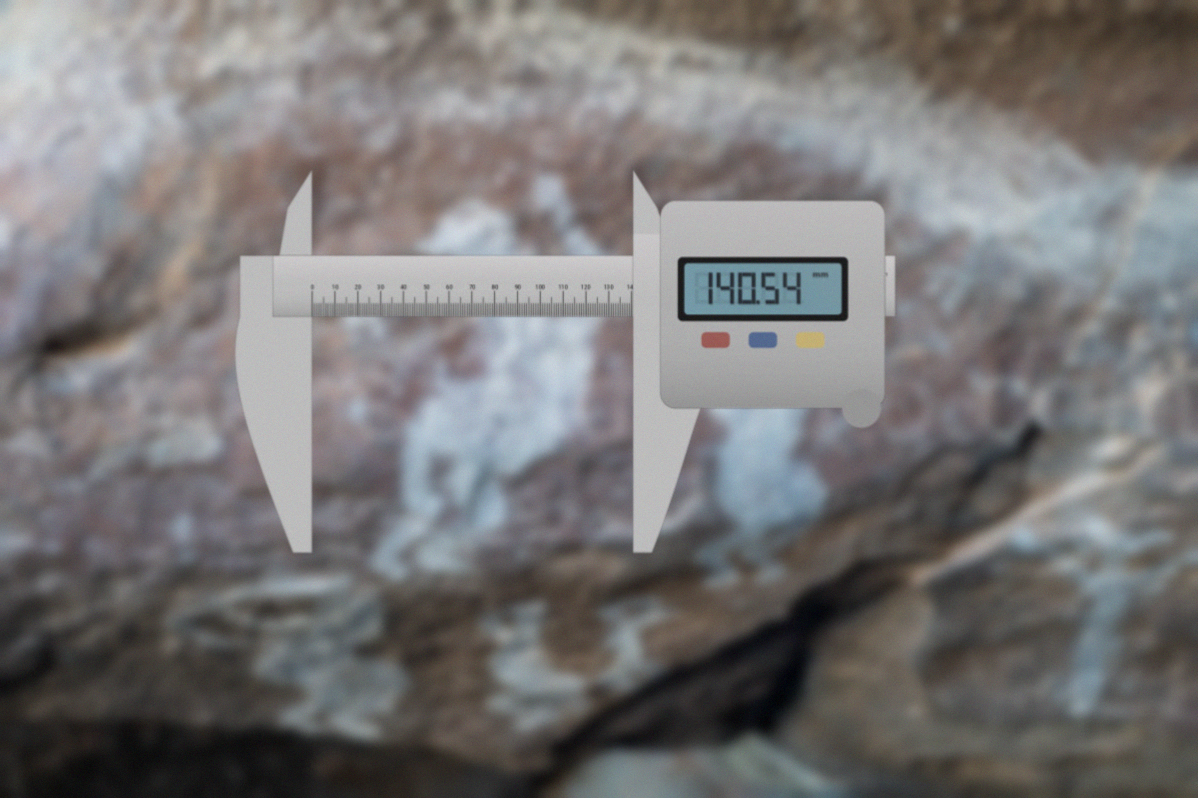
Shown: mm 140.54
